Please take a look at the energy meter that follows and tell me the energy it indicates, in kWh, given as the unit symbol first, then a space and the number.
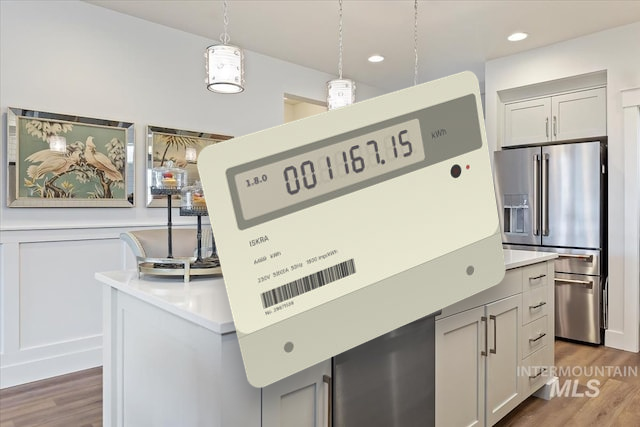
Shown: kWh 1167.15
